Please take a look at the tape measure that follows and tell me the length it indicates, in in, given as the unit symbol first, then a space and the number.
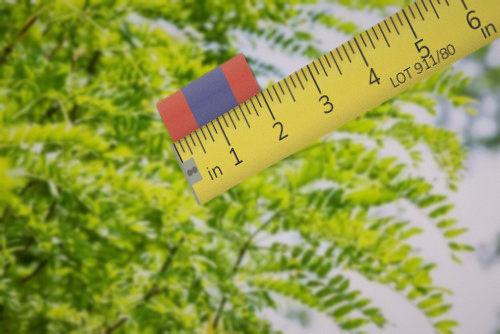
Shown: in 2
